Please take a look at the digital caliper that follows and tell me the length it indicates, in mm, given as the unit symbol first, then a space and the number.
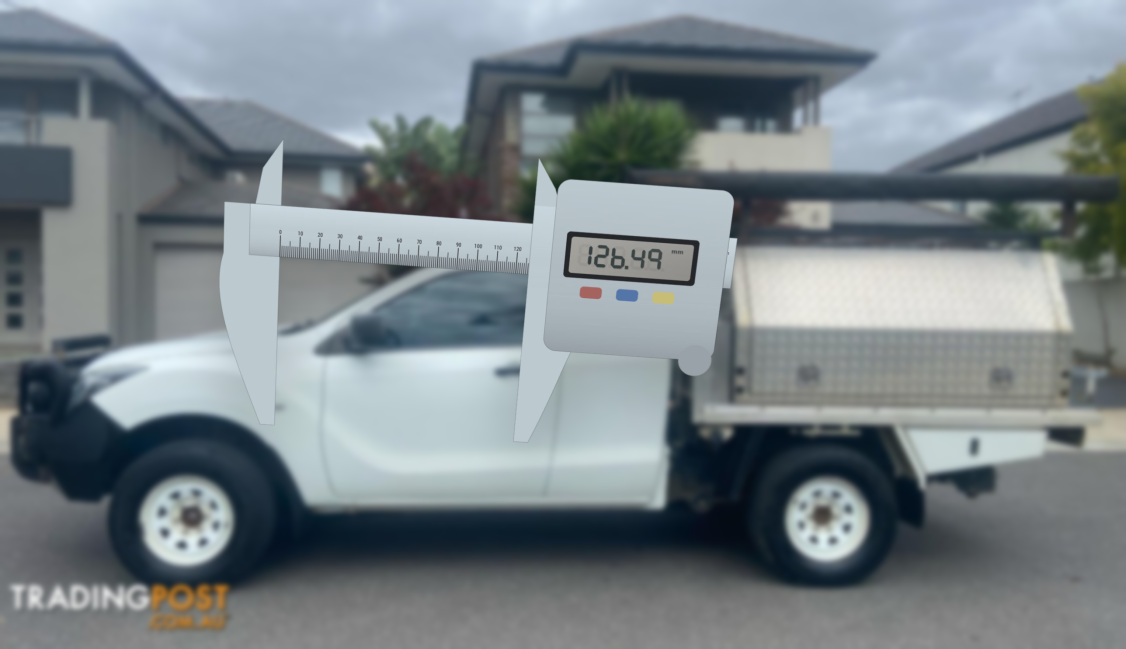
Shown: mm 126.49
